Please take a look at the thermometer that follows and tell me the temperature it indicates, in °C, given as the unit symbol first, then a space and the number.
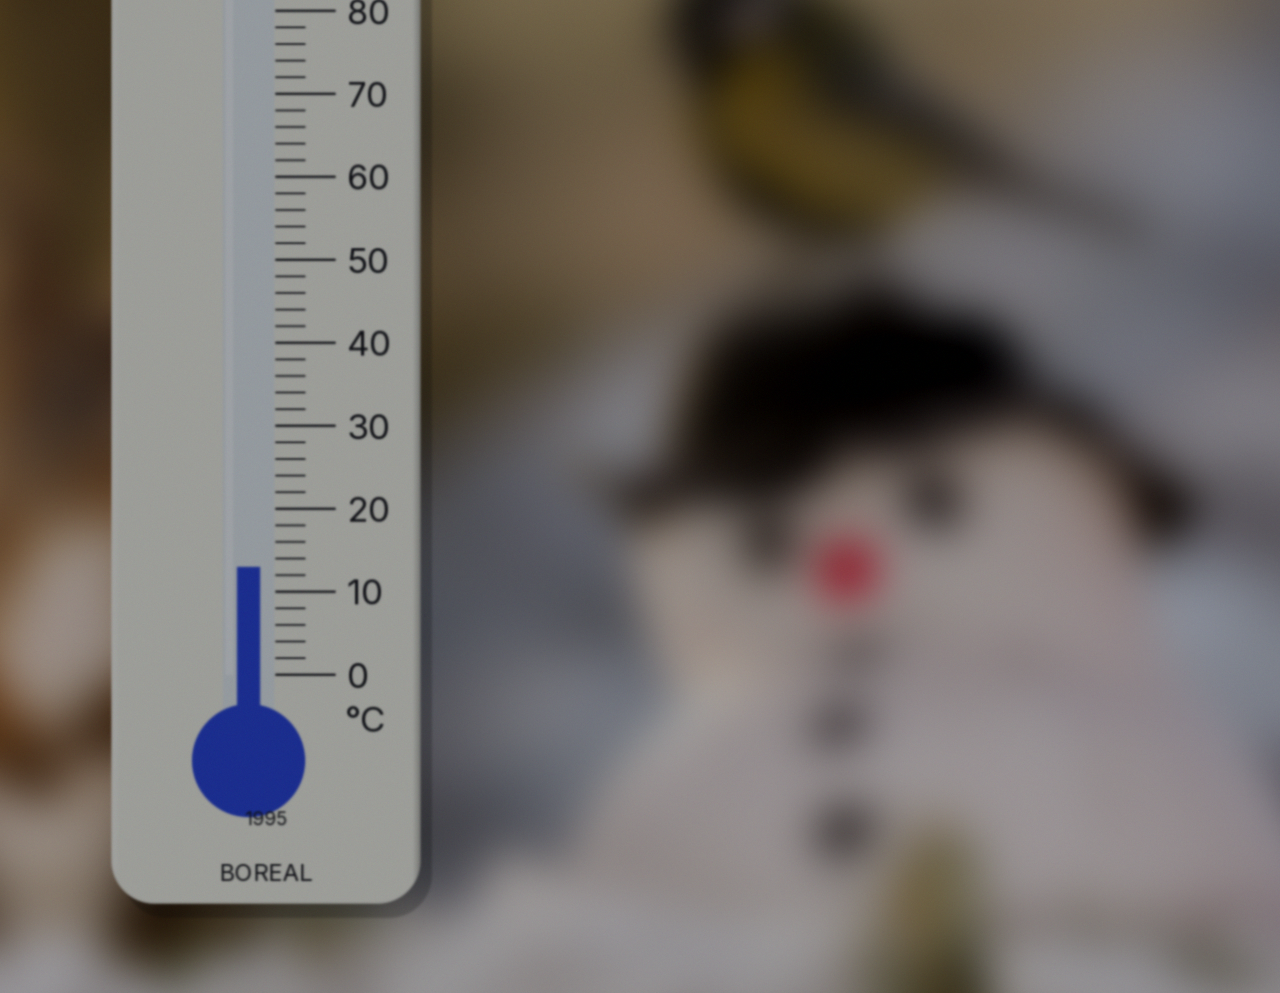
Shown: °C 13
